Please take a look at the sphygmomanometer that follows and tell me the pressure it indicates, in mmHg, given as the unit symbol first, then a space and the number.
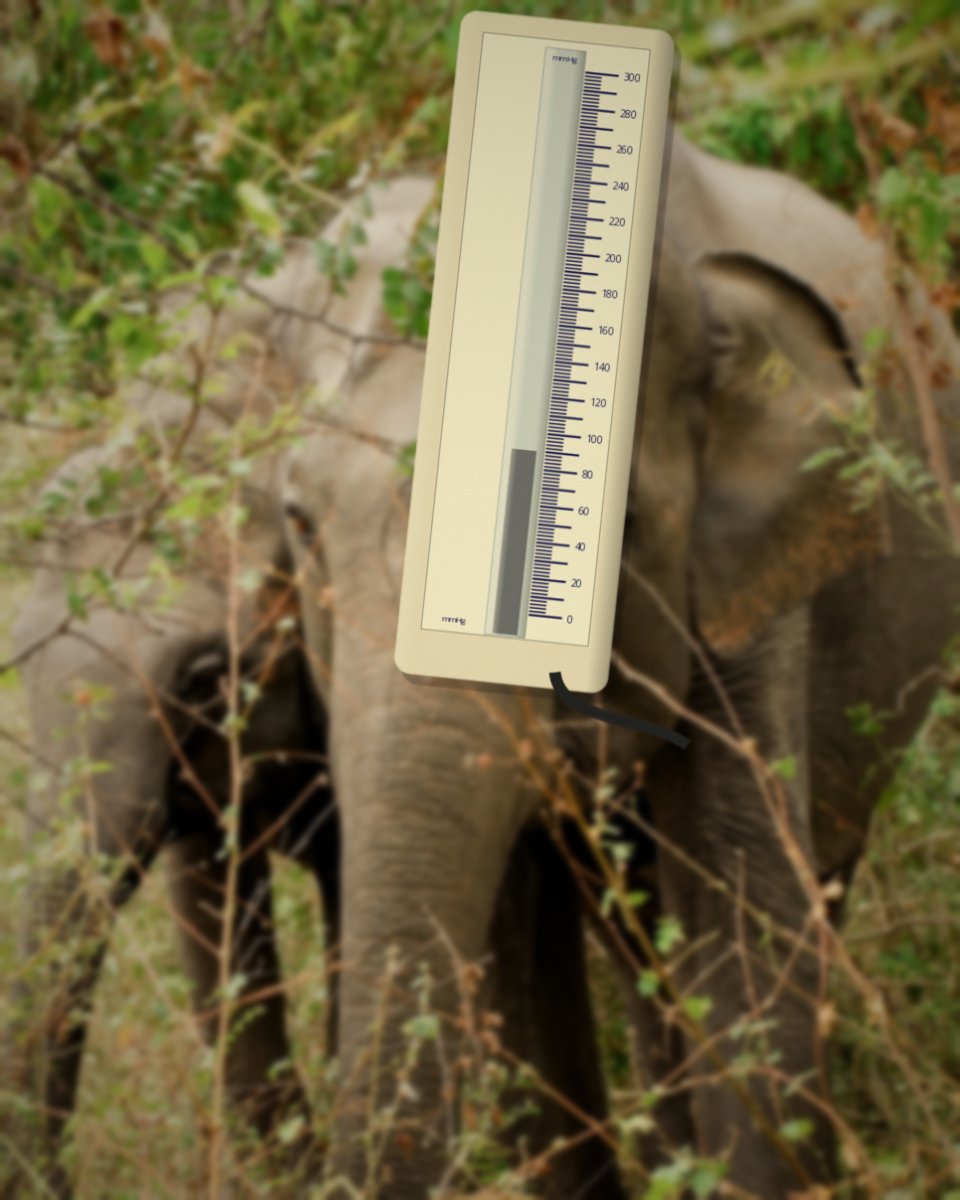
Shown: mmHg 90
